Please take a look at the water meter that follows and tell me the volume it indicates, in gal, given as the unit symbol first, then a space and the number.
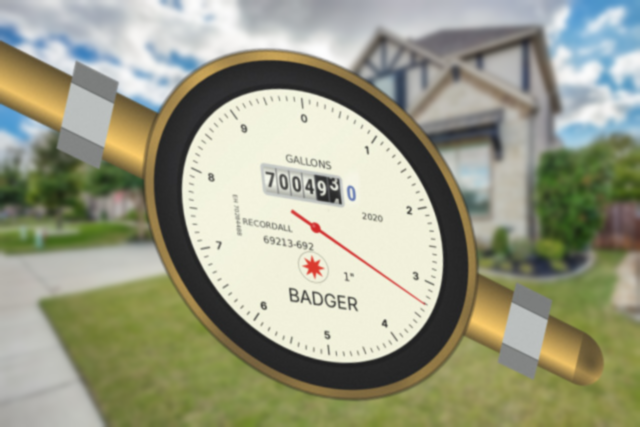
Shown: gal 7004933.3
